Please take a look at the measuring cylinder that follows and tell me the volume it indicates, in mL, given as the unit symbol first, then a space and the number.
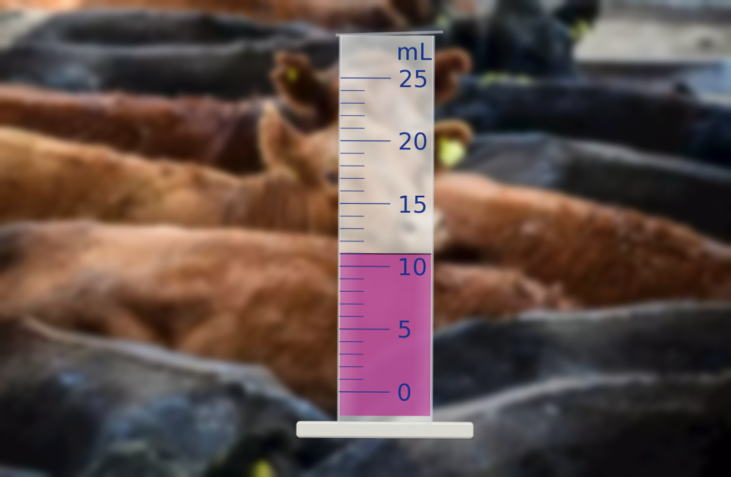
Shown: mL 11
